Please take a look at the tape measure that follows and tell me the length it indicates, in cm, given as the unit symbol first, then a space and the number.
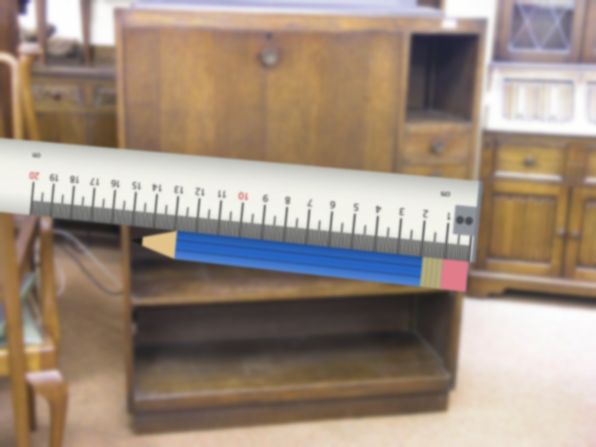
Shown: cm 15
